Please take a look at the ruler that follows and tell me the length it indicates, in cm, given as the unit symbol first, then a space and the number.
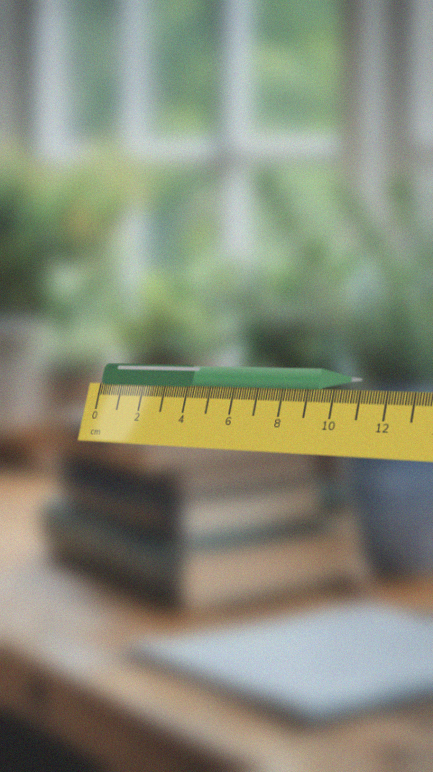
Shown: cm 11
